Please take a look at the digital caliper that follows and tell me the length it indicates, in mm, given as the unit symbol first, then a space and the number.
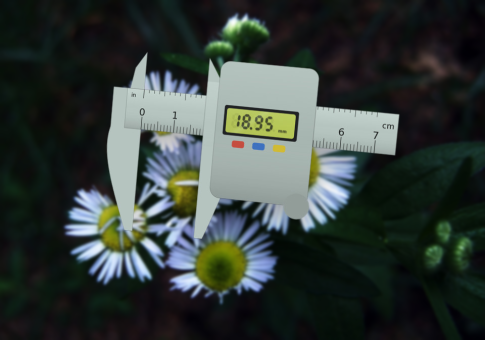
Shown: mm 18.95
